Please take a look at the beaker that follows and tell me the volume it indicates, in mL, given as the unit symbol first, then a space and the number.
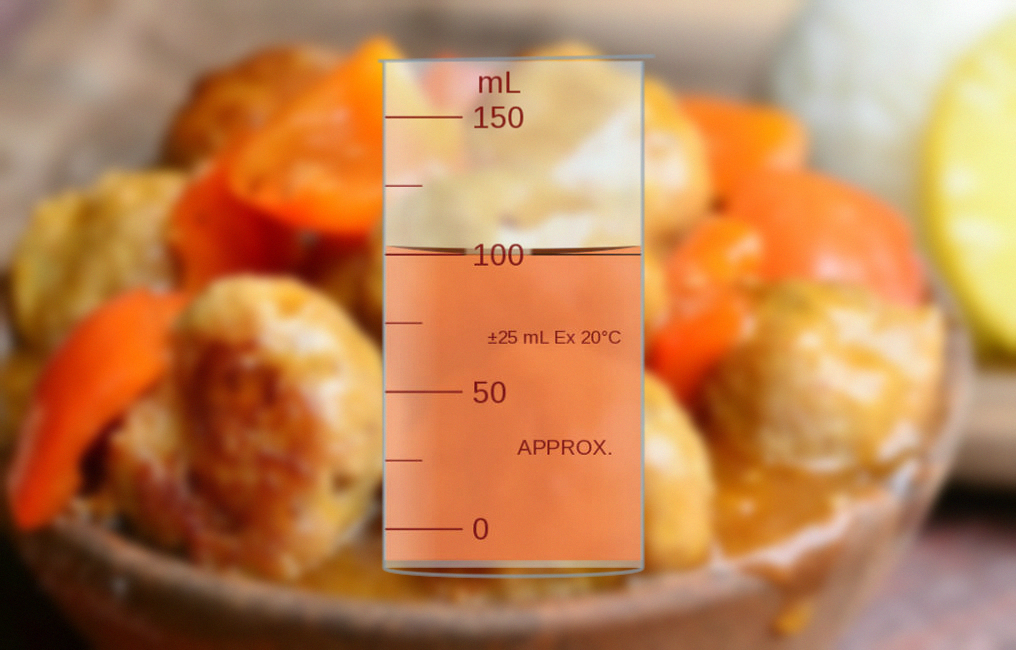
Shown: mL 100
